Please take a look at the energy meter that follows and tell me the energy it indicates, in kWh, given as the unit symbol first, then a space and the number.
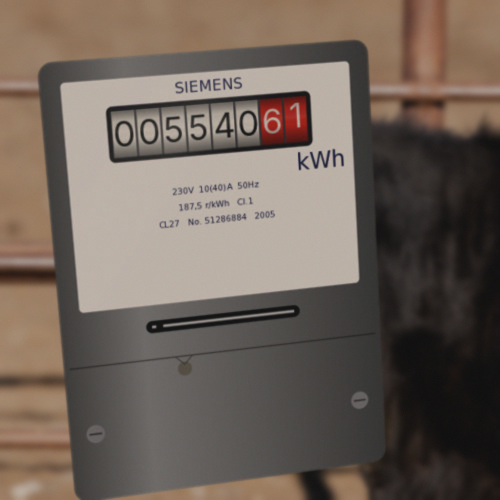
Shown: kWh 5540.61
